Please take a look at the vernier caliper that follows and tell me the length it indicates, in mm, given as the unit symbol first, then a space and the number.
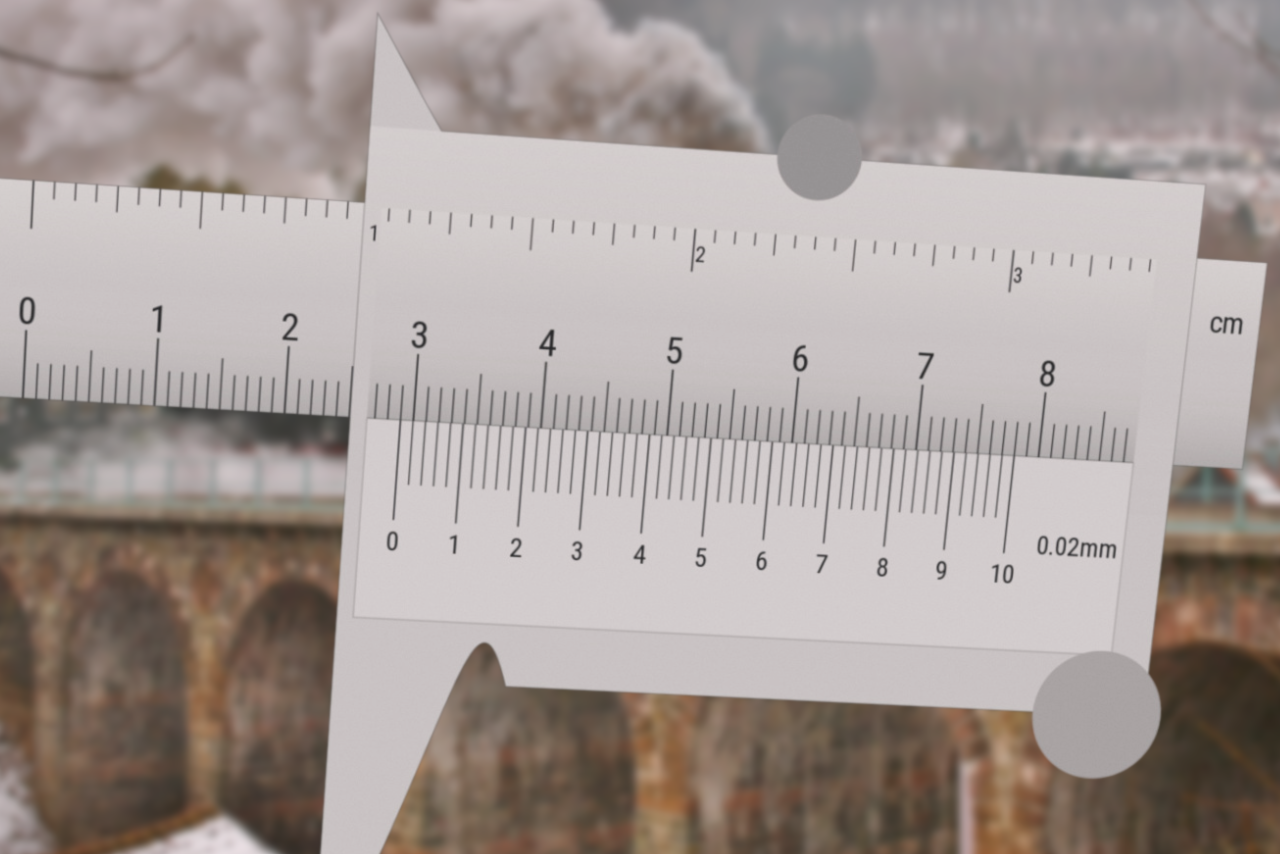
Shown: mm 29.0
